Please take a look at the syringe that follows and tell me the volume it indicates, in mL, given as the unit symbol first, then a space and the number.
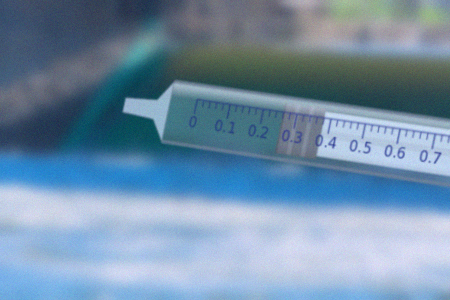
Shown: mL 0.26
